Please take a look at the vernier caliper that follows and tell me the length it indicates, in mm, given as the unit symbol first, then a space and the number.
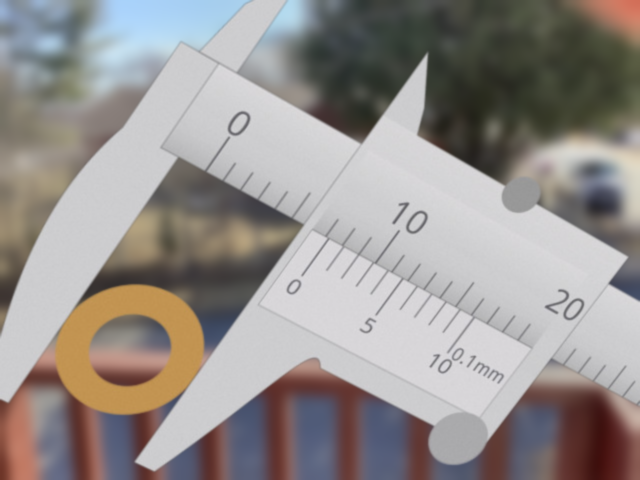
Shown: mm 7.2
